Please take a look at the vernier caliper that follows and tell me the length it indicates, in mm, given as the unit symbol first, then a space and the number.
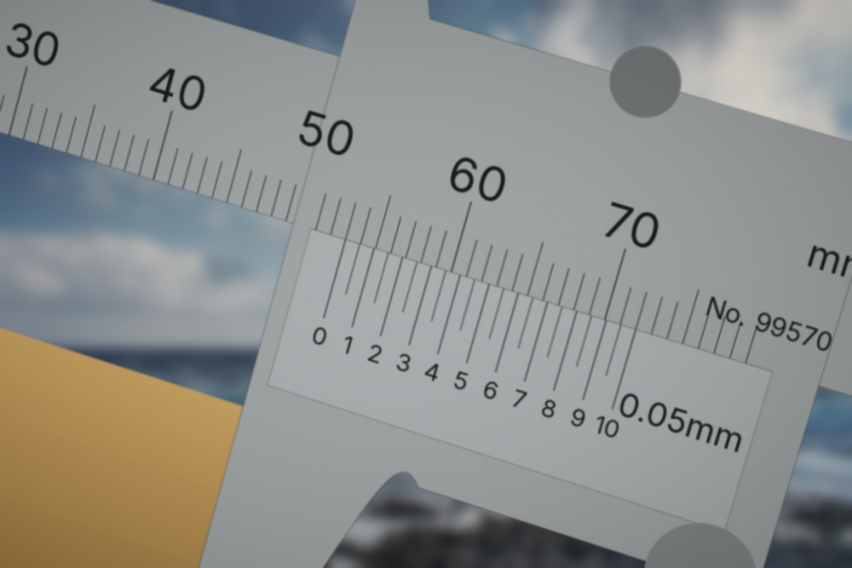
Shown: mm 53.0
